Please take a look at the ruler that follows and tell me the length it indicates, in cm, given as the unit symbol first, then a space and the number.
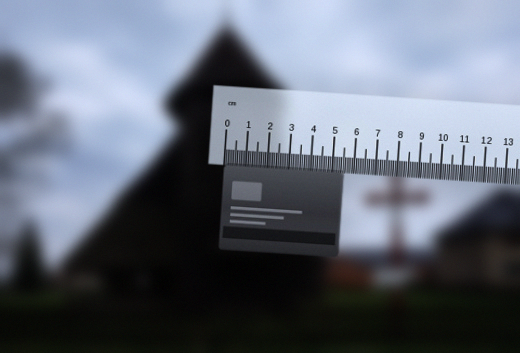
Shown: cm 5.5
